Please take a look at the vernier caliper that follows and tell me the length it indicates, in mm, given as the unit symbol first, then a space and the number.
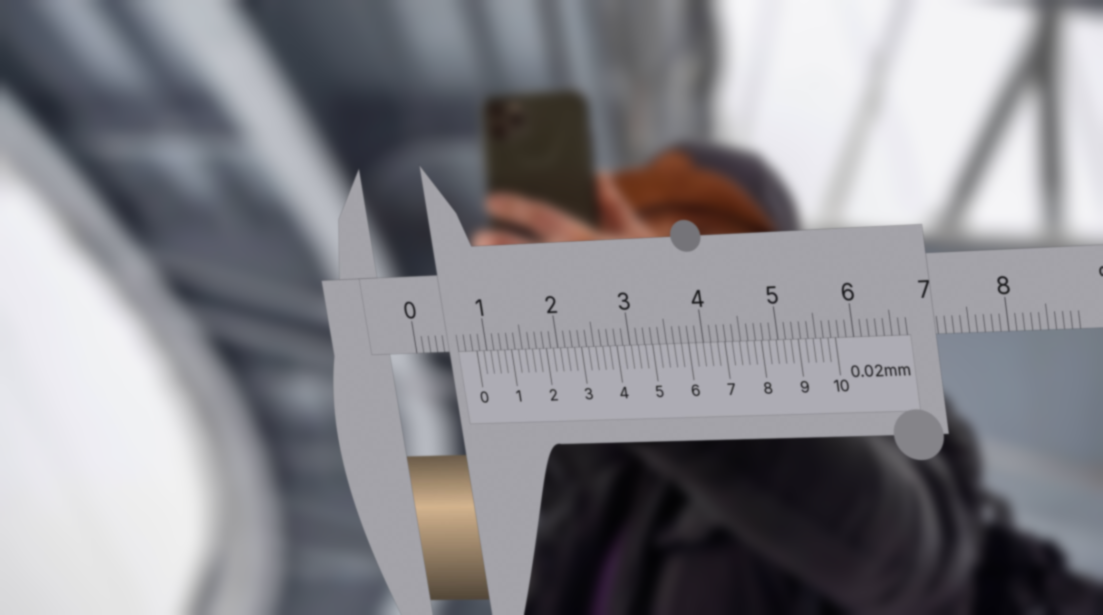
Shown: mm 8.6
